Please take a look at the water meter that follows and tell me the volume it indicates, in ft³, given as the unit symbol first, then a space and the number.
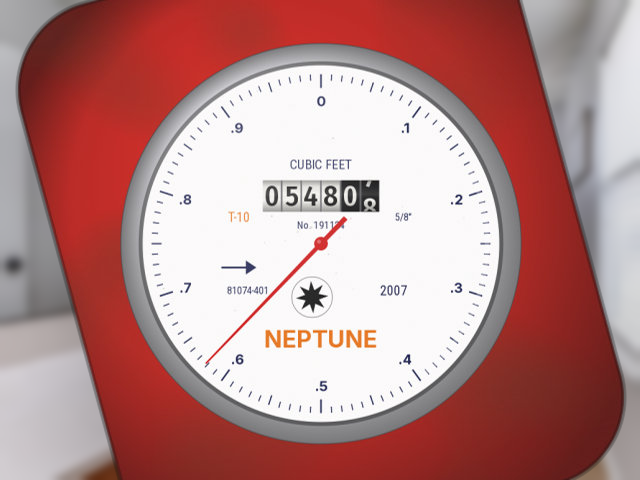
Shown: ft³ 54807.62
